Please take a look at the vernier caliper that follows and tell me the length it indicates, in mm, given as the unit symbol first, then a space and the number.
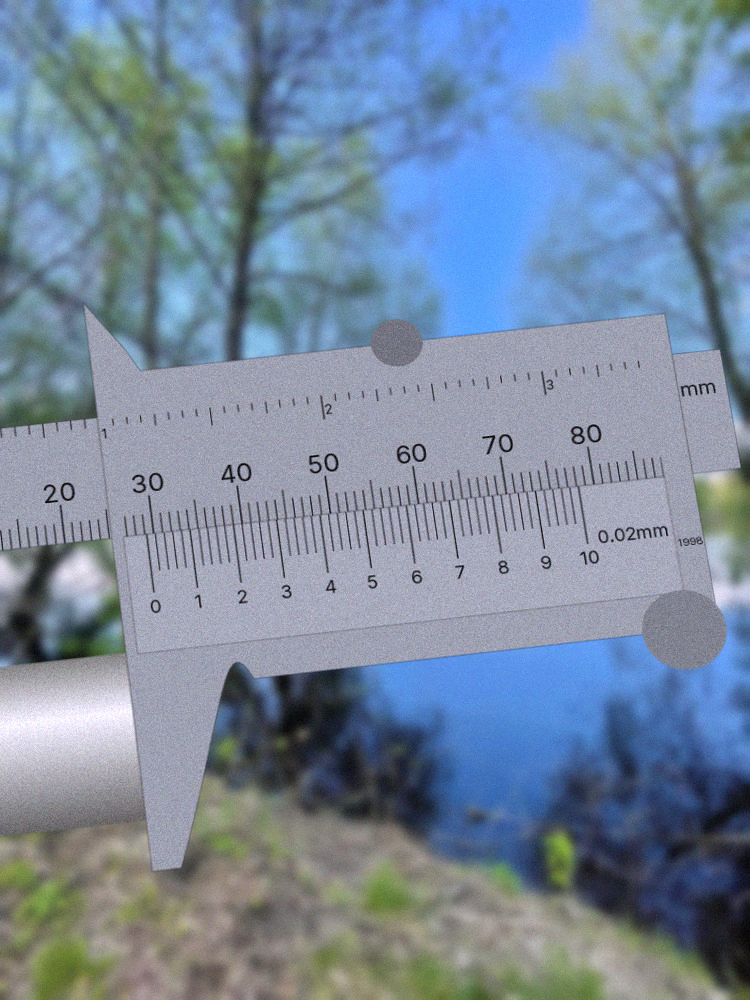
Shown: mm 29.2
